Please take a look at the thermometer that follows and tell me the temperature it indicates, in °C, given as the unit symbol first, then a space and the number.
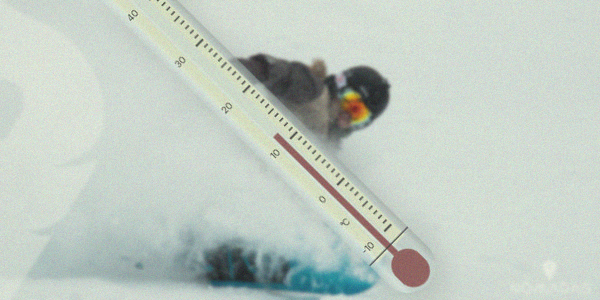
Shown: °C 12
